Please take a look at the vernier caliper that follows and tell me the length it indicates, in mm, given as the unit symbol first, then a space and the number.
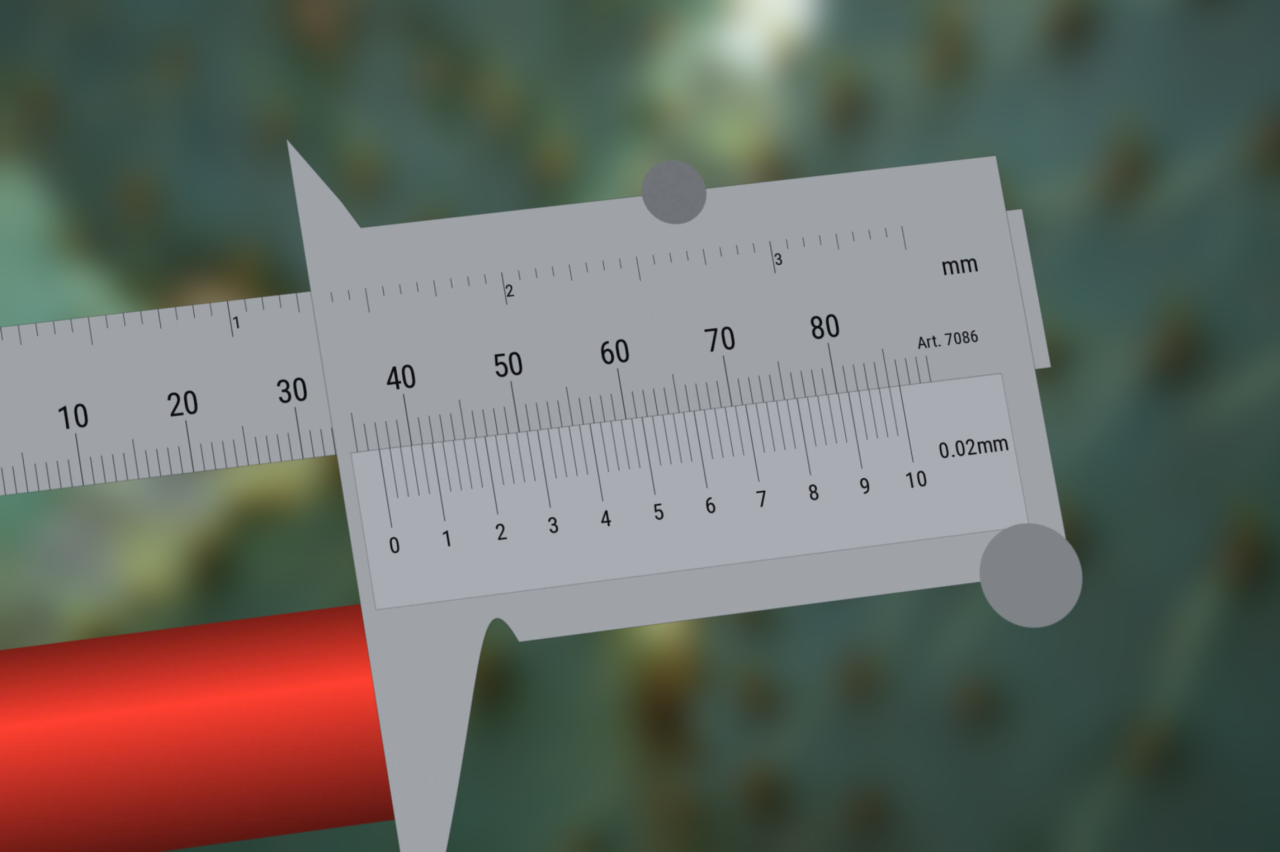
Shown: mm 37.0
